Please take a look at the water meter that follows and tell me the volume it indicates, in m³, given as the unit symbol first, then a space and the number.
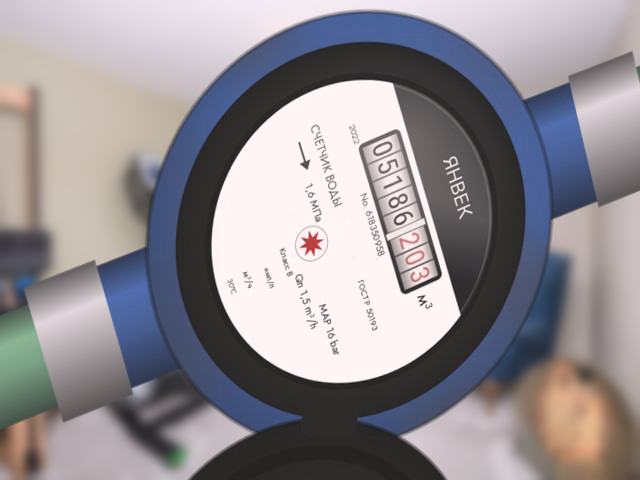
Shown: m³ 5186.203
